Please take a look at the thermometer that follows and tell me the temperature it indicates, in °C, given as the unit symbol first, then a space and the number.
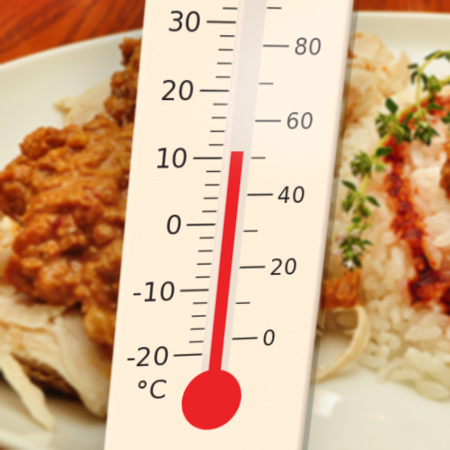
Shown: °C 11
